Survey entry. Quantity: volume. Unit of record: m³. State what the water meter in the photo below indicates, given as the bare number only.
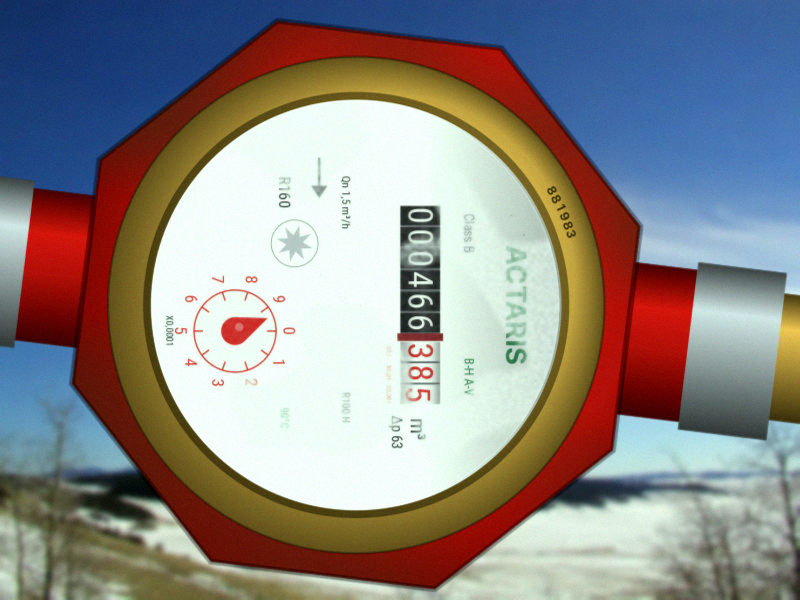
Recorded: 466.3849
